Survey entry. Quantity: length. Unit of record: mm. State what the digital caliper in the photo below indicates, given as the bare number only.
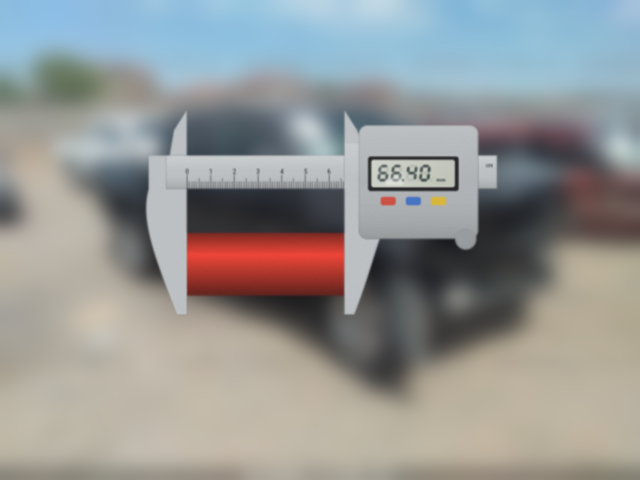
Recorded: 66.40
